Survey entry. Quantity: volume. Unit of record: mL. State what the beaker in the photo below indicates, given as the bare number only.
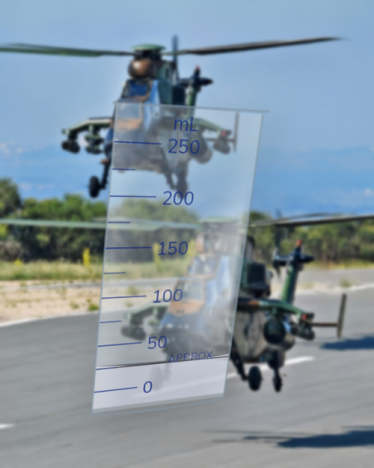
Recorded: 25
